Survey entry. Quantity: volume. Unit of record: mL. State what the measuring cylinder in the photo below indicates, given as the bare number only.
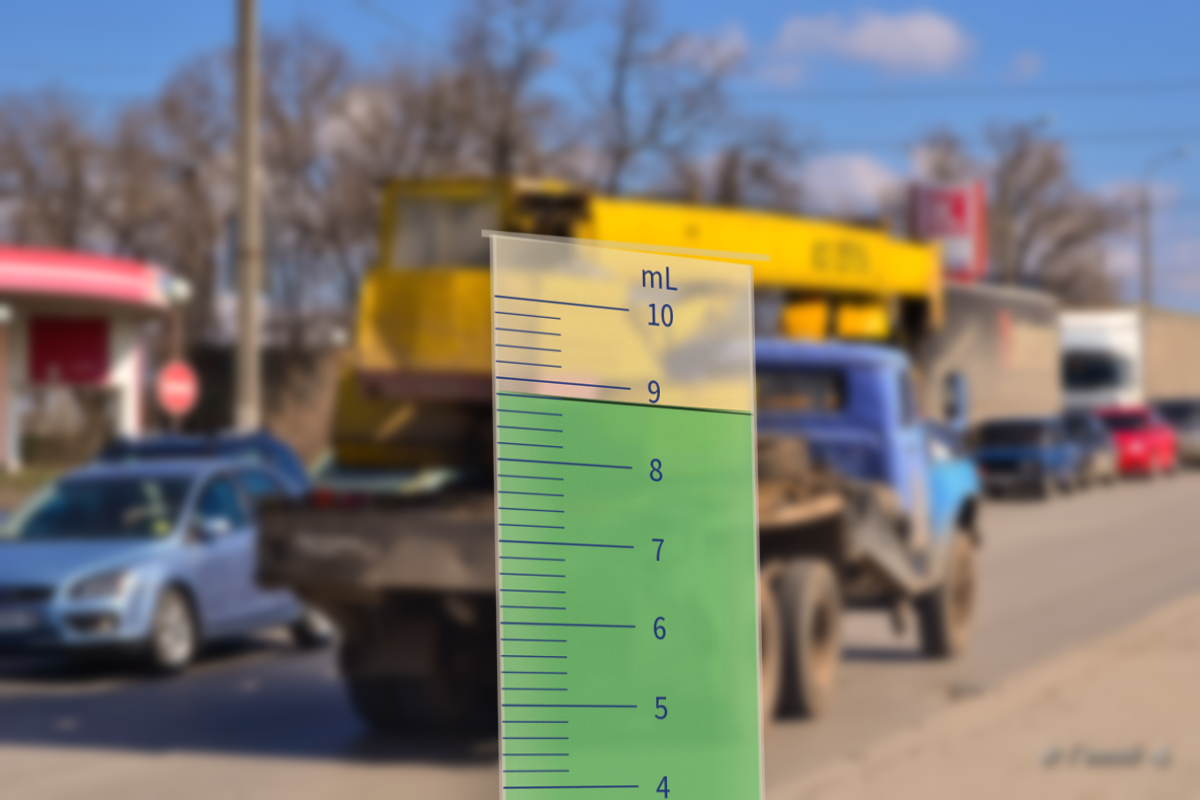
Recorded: 8.8
